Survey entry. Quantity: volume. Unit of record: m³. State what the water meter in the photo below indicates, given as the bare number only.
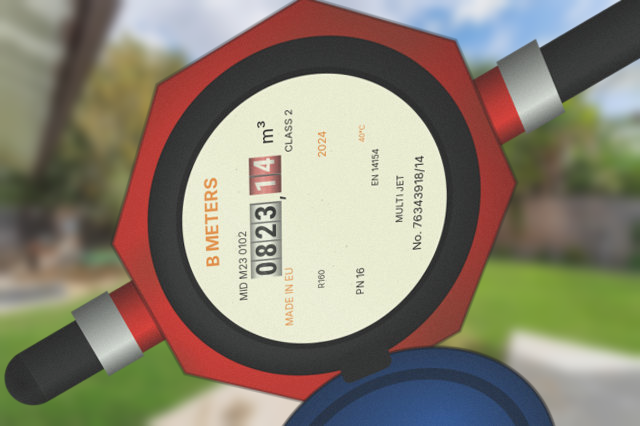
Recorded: 823.14
